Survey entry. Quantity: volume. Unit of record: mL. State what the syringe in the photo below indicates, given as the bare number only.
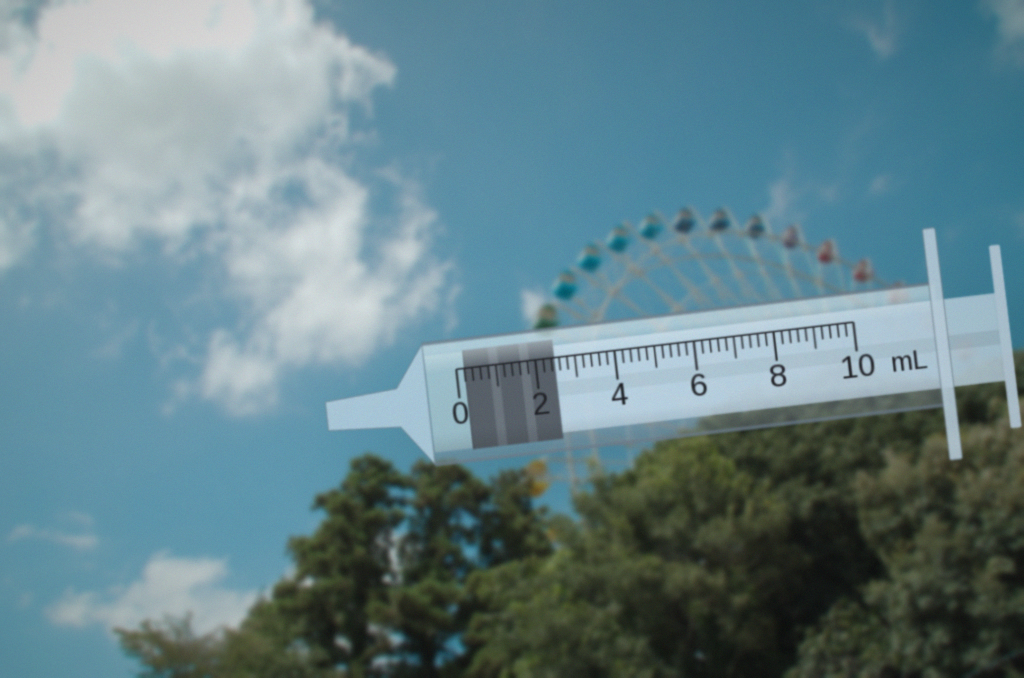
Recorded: 0.2
